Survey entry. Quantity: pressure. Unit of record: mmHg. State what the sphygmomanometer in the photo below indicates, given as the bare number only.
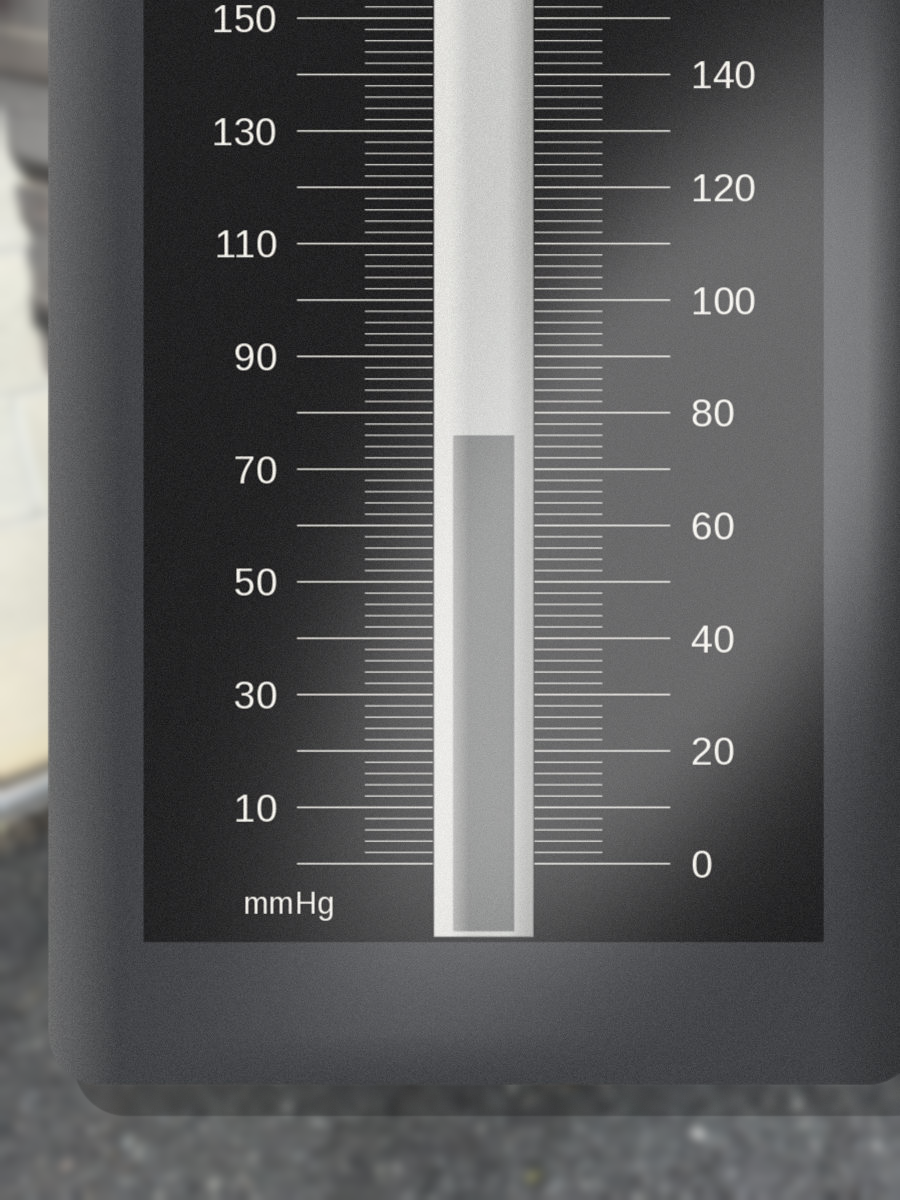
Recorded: 76
